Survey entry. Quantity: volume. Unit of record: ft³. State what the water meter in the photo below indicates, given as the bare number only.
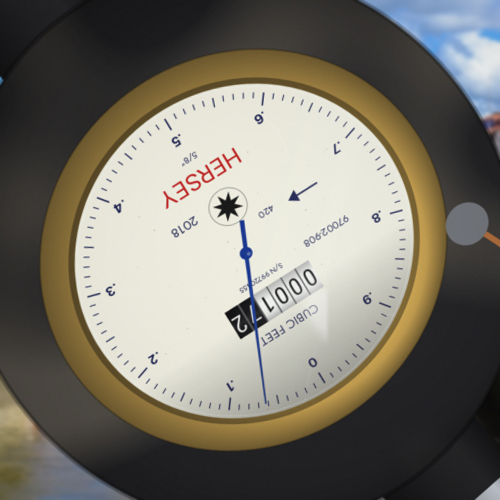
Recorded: 172.06
